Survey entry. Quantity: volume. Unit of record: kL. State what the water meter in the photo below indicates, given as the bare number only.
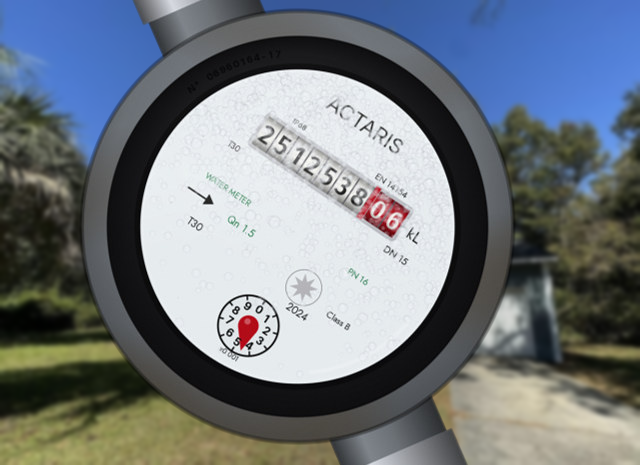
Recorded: 2512538.064
